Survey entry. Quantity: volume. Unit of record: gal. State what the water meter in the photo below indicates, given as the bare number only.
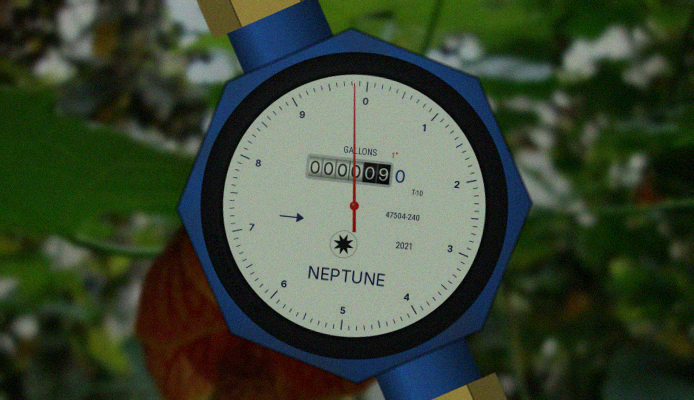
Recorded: 89.8
